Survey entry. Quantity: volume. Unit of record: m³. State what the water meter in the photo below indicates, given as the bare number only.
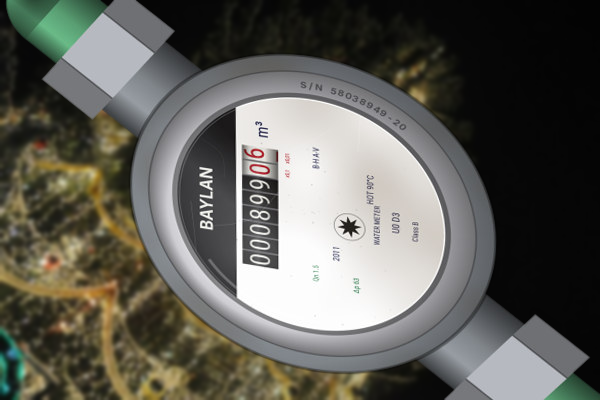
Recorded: 899.06
